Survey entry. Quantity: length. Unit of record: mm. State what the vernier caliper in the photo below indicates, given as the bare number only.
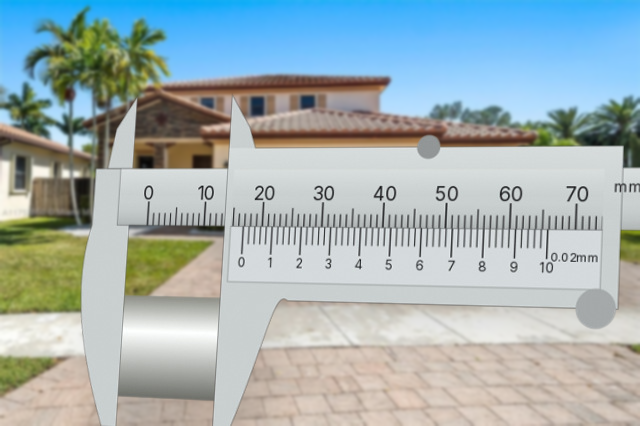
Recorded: 16.8
